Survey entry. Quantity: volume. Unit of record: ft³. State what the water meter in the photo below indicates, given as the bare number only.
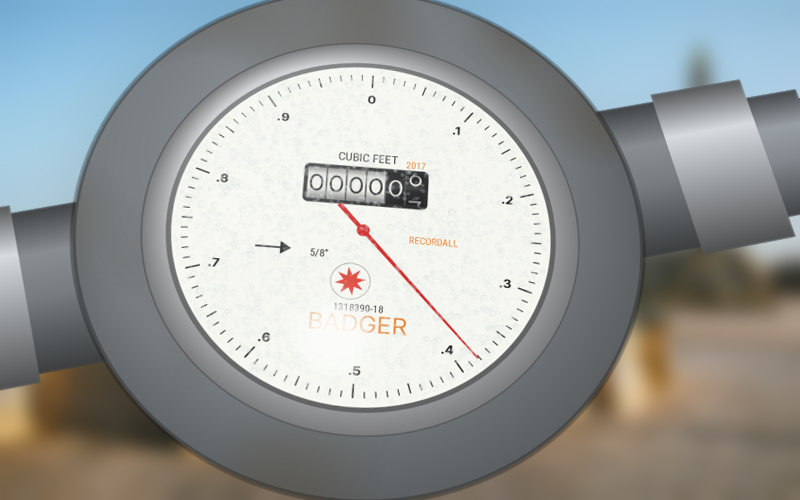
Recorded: 6.38
